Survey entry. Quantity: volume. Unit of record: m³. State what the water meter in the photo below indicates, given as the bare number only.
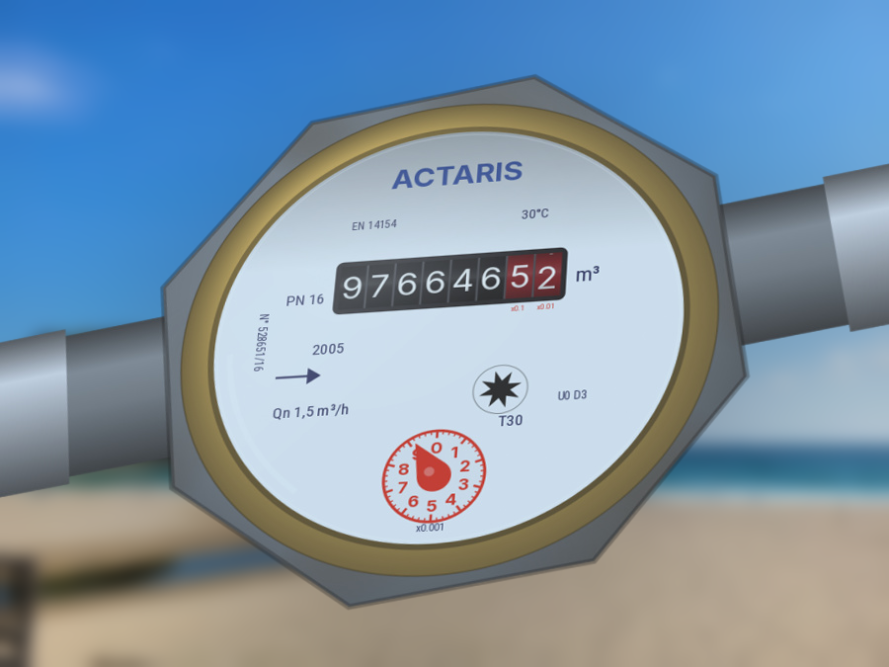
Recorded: 976646.519
